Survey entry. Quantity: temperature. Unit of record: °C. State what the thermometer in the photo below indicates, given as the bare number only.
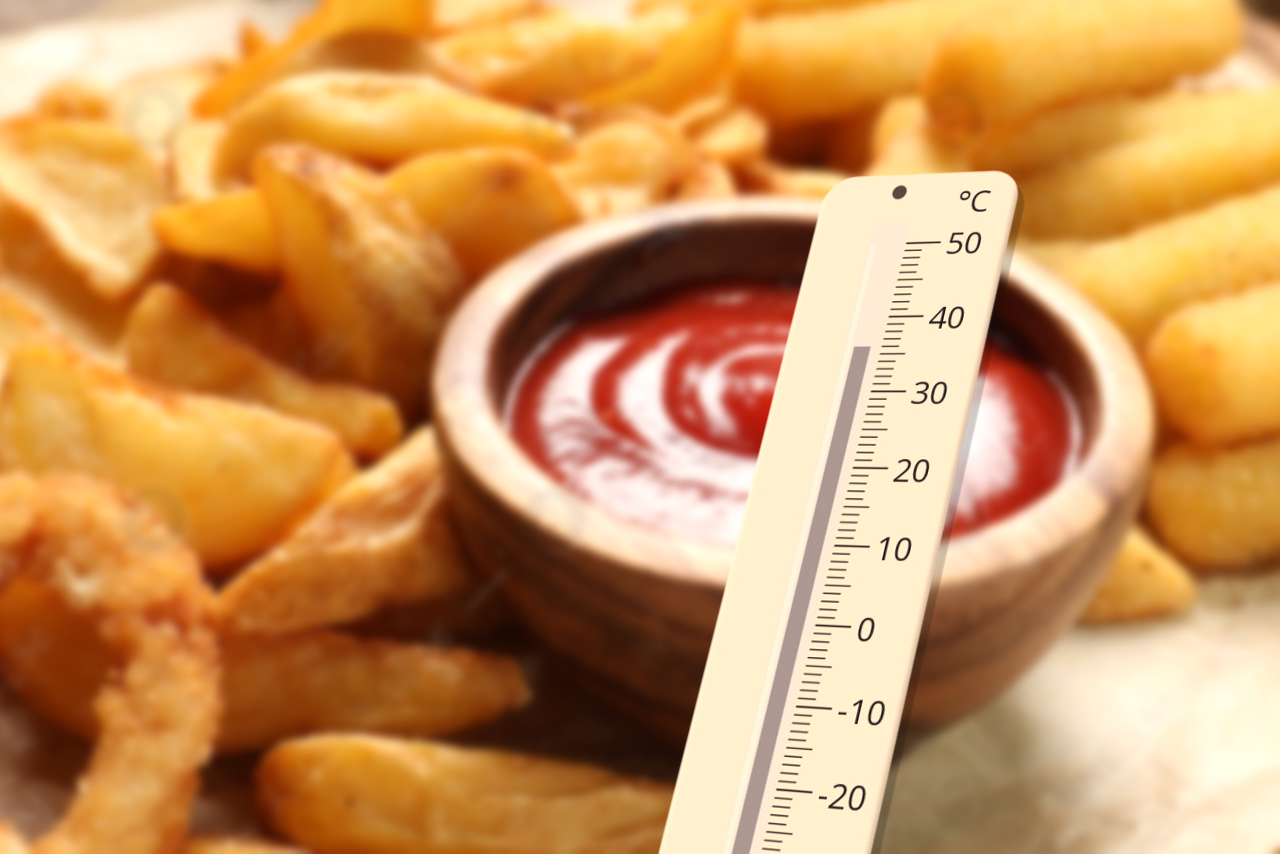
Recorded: 36
